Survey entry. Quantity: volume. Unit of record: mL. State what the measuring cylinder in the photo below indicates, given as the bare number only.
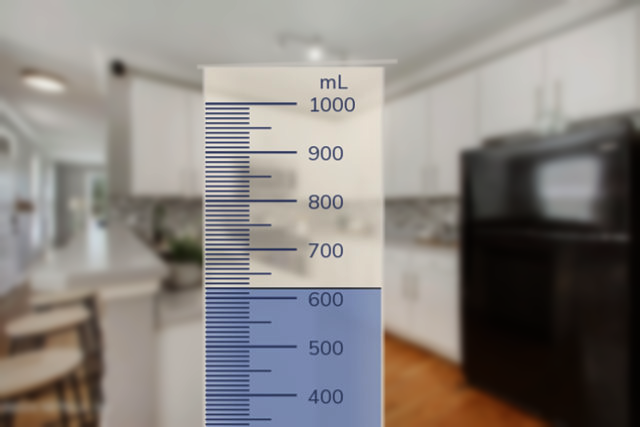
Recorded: 620
